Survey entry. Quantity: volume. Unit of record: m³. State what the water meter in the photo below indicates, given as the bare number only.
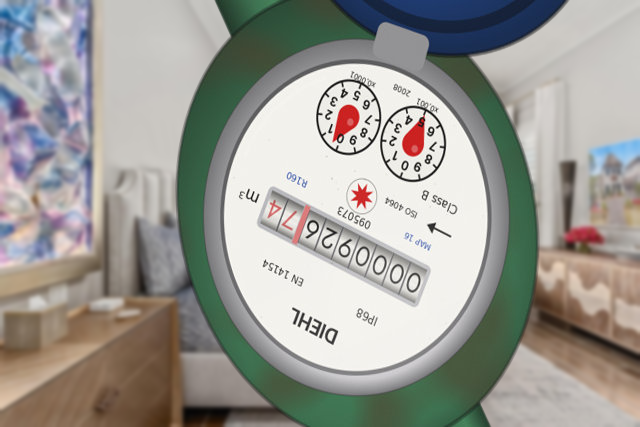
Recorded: 926.7450
